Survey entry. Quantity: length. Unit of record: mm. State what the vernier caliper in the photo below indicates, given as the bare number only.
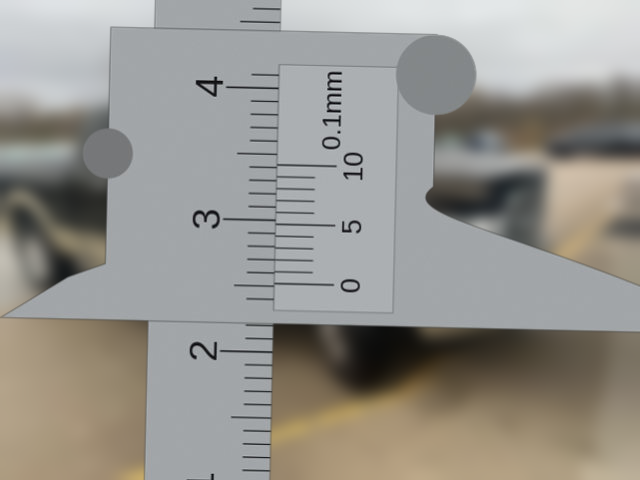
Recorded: 25.2
